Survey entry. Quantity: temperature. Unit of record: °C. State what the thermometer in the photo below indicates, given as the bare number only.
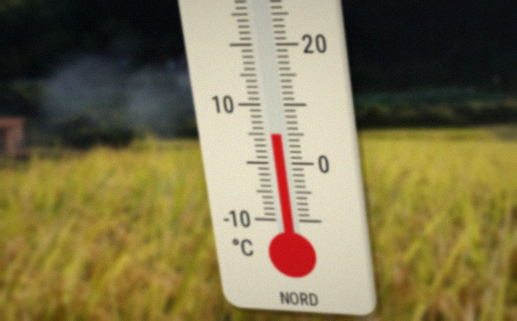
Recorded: 5
